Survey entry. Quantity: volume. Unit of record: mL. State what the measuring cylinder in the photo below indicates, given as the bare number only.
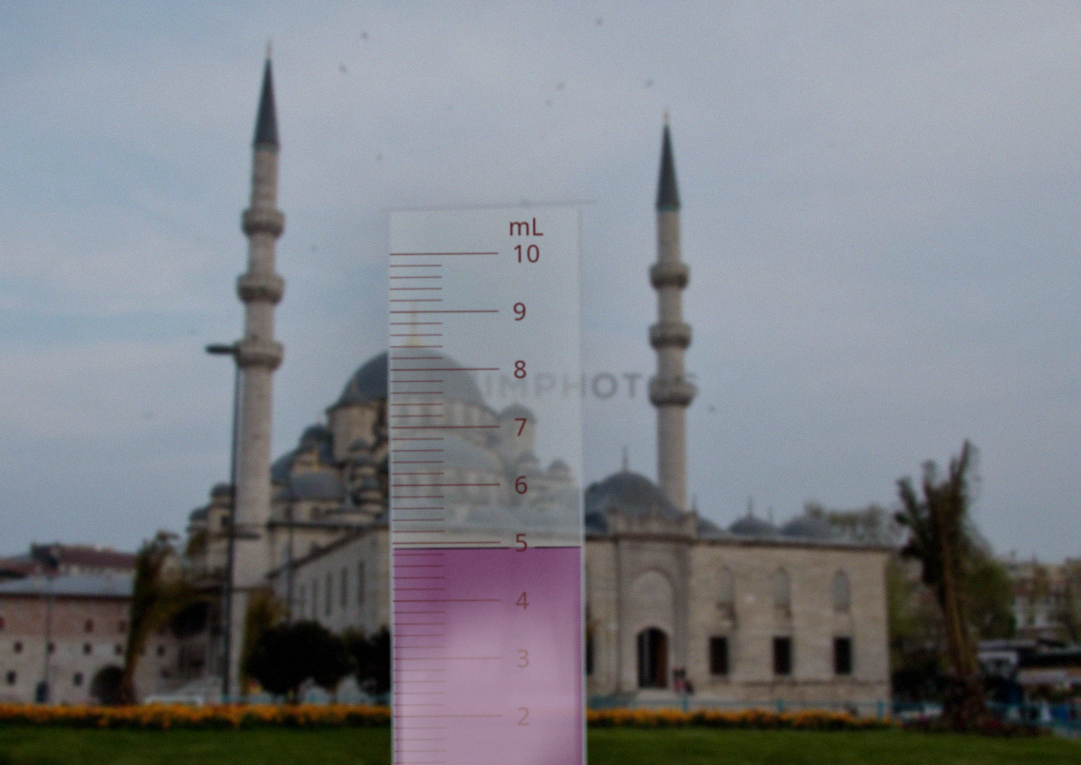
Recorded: 4.9
